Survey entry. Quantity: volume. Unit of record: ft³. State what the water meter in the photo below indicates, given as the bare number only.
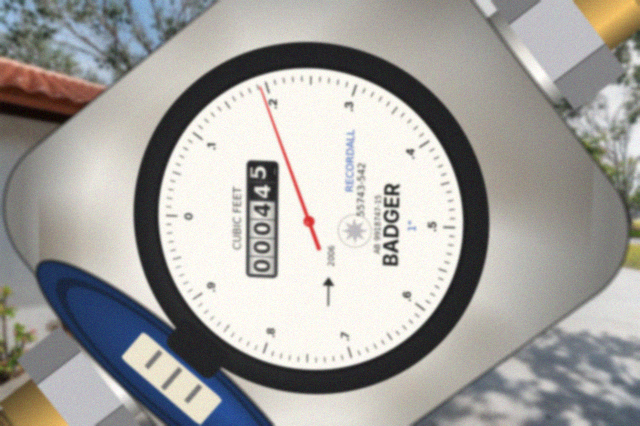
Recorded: 445.19
